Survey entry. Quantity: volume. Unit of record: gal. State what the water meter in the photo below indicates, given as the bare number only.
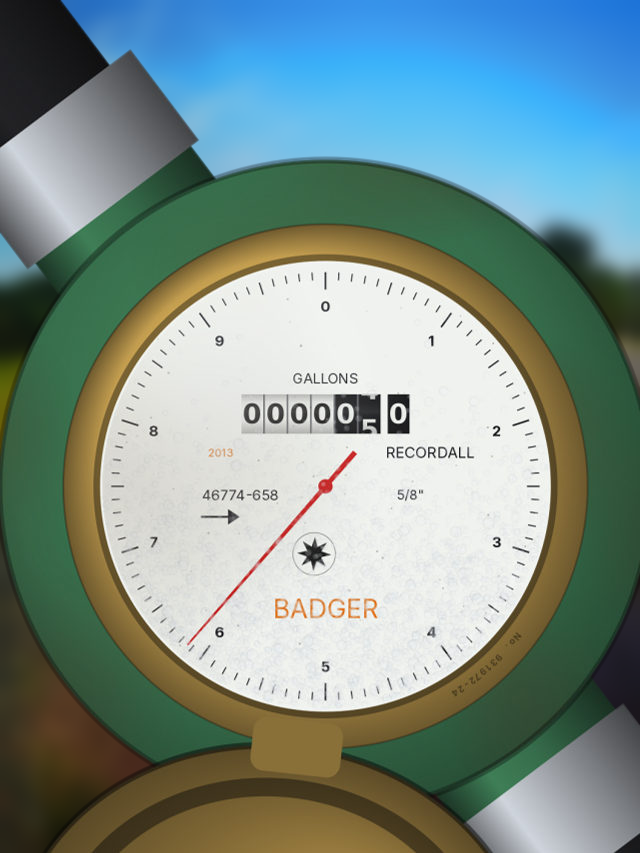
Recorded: 46.1
